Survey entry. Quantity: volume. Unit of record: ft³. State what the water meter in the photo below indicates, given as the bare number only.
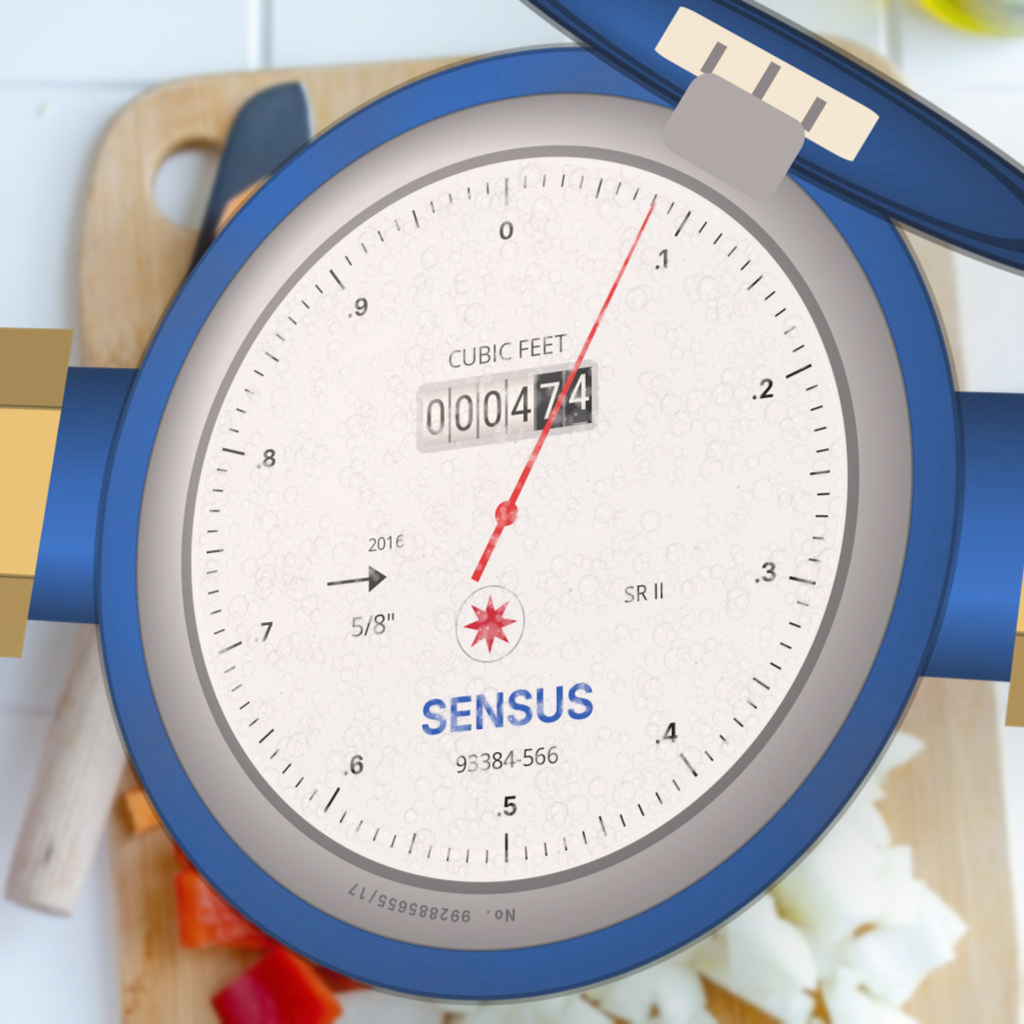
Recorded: 474.08
